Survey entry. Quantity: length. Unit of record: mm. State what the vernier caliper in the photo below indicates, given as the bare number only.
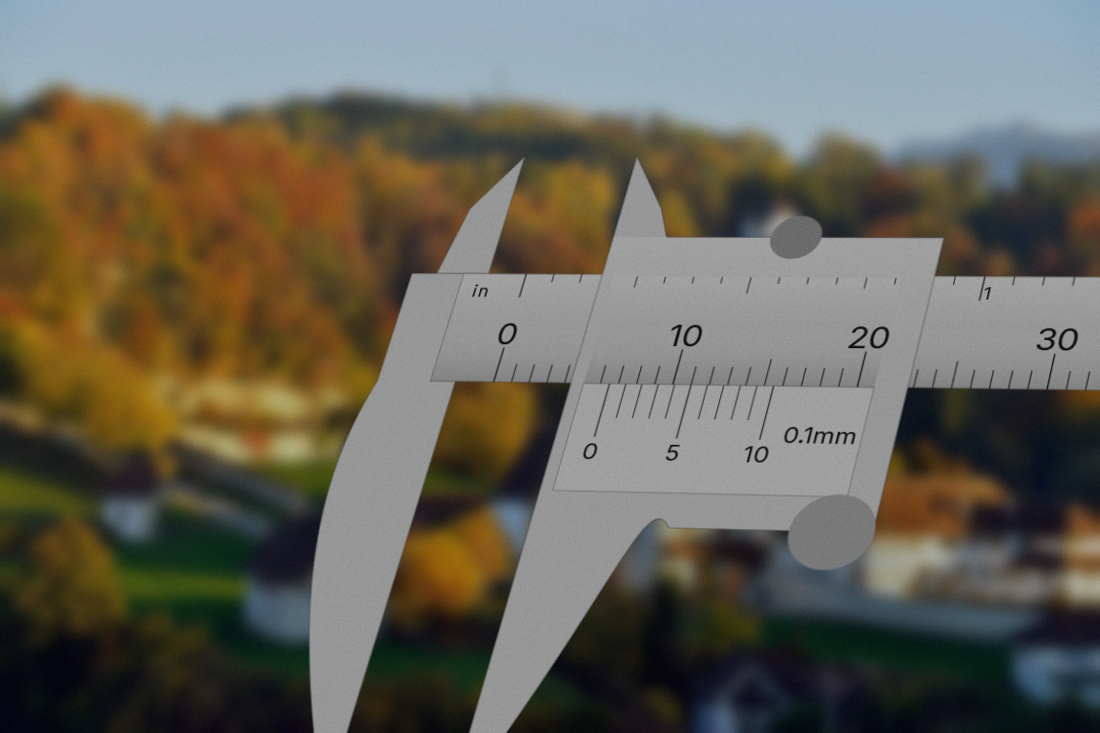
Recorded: 6.5
